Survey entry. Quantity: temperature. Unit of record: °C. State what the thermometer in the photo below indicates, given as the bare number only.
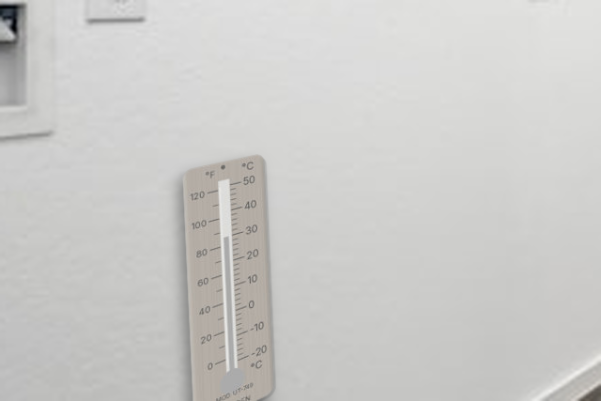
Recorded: 30
